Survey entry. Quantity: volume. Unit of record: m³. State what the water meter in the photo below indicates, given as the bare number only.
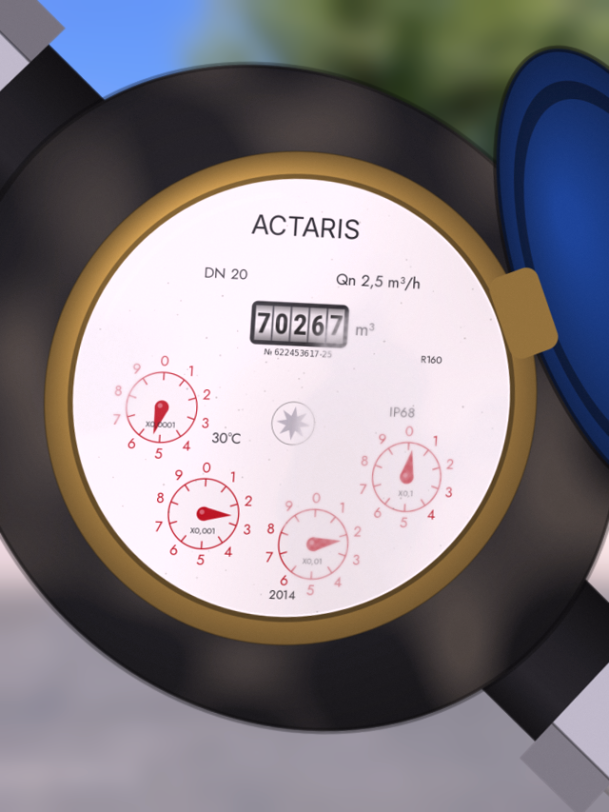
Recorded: 70267.0225
